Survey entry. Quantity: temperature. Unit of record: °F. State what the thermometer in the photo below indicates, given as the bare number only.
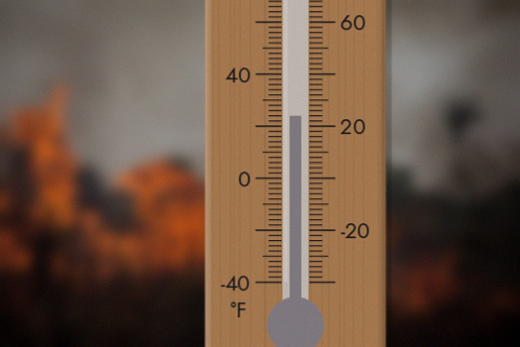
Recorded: 24
